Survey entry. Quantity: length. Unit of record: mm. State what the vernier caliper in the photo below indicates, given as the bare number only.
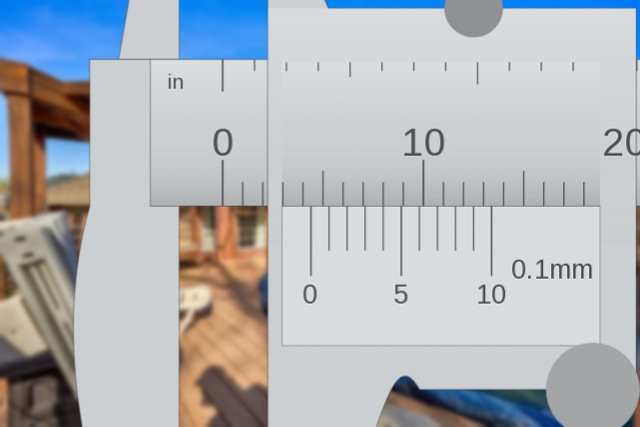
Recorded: 4.4
